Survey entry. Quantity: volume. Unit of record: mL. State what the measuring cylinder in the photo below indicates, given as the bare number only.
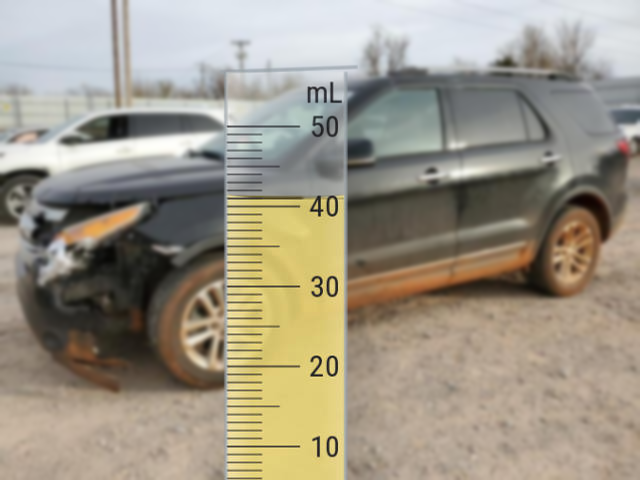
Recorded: 41
